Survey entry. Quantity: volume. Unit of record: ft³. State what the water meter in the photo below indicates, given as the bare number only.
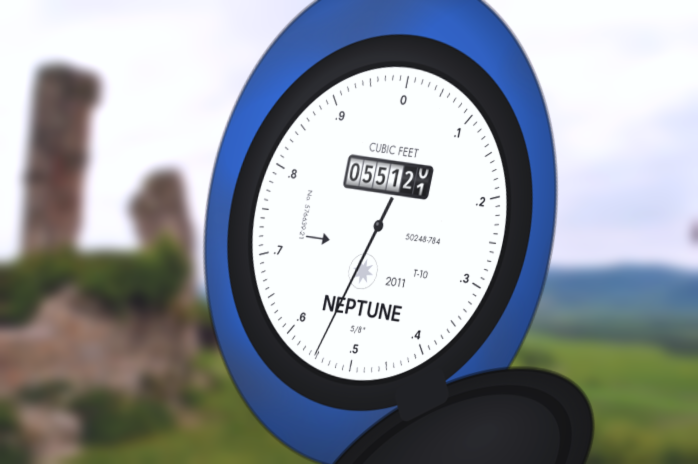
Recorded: 55120.55
